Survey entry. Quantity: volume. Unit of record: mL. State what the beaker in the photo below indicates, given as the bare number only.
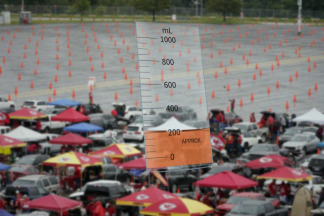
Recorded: 200
